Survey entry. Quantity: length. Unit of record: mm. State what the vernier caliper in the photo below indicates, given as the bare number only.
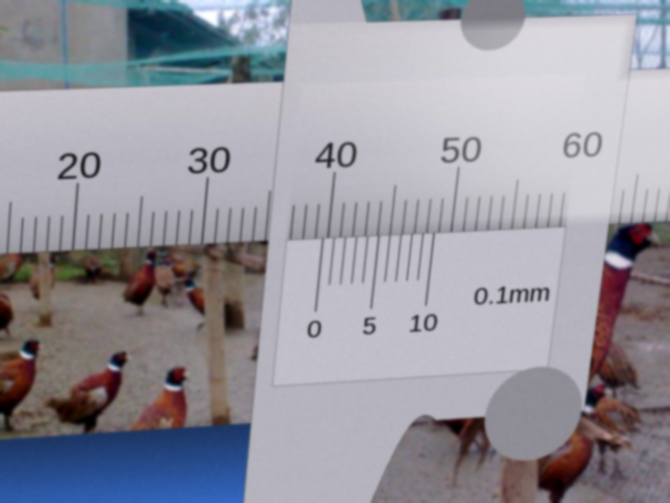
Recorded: 39.6
